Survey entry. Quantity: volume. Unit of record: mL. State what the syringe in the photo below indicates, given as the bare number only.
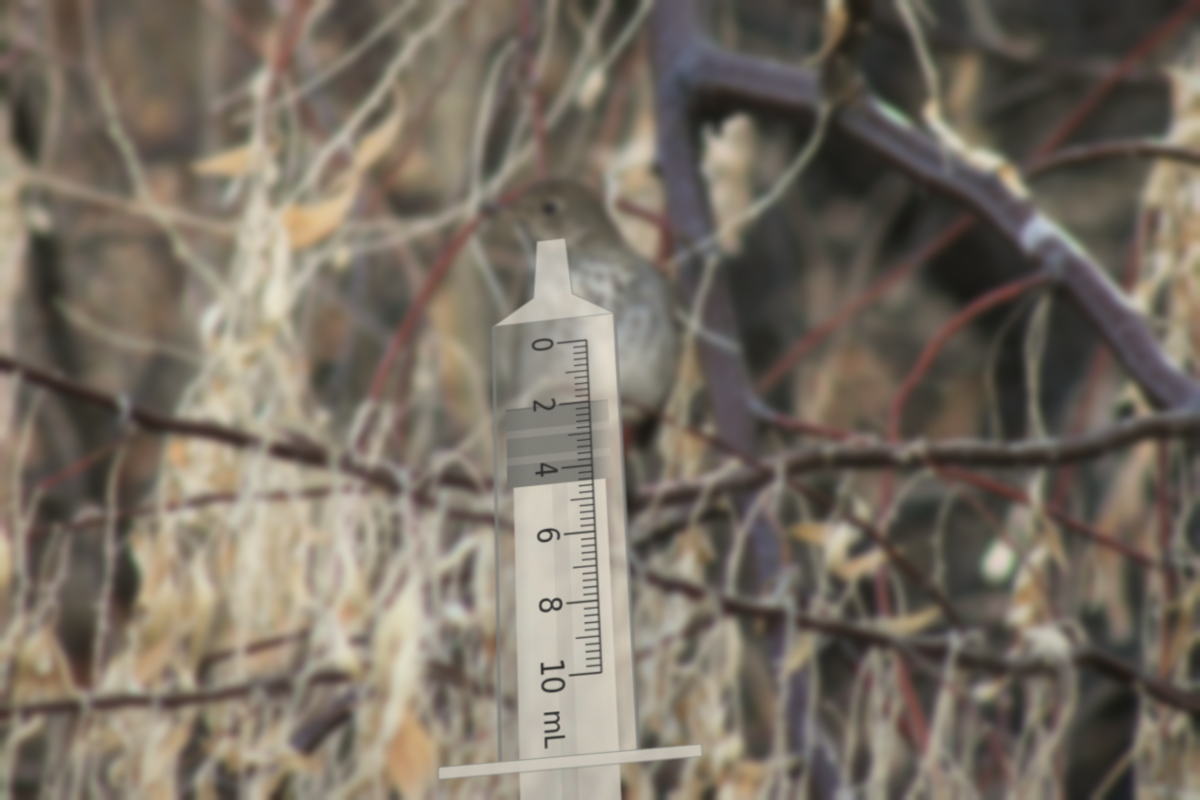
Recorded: 2
